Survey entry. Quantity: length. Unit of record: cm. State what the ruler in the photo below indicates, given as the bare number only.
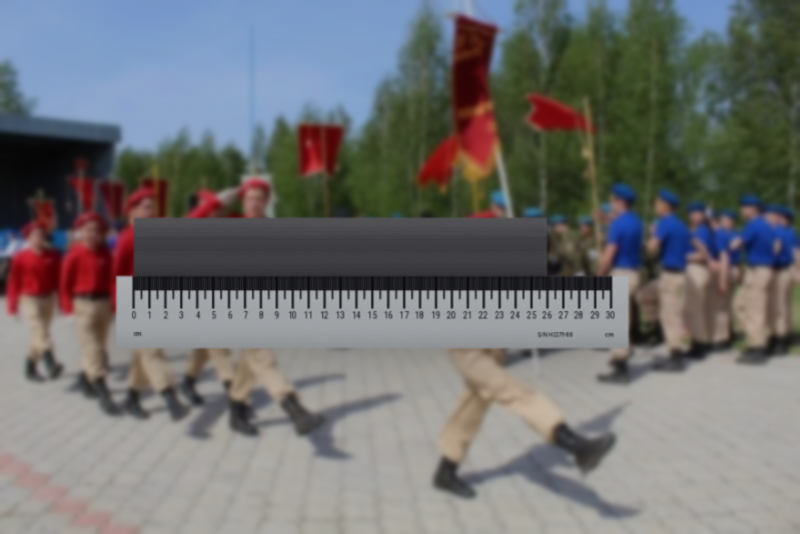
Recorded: 26
